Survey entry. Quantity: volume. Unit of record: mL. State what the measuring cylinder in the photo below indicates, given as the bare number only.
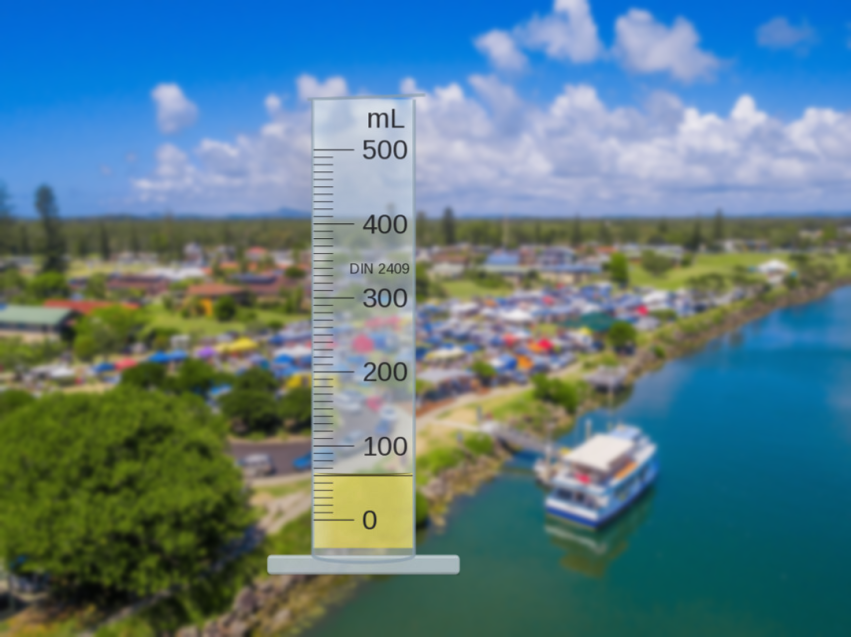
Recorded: 60
